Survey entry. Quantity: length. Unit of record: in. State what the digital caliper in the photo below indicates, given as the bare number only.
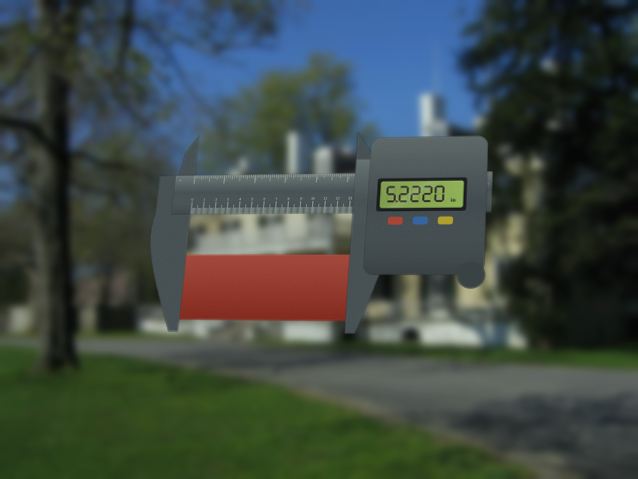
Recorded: 5.2220
